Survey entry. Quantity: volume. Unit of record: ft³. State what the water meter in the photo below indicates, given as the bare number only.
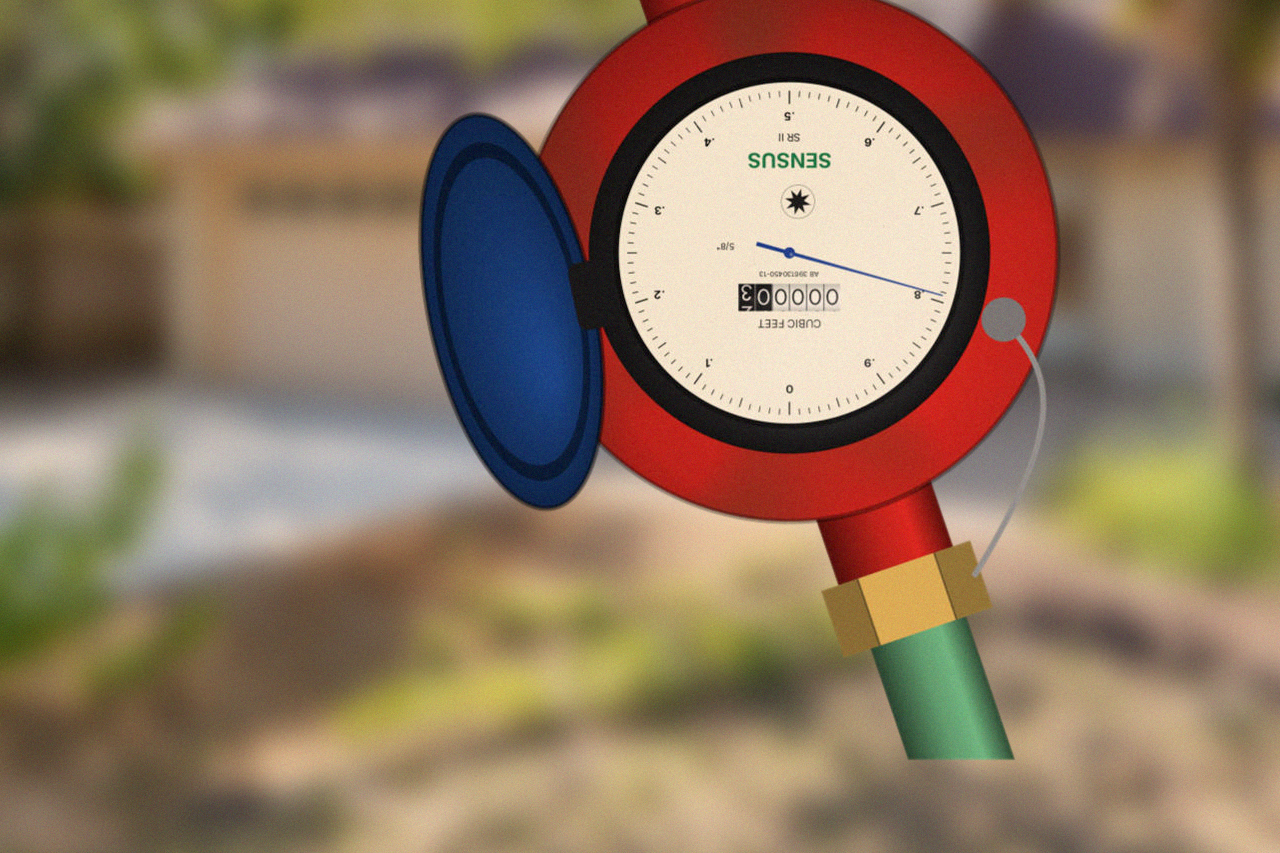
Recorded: 2.79
